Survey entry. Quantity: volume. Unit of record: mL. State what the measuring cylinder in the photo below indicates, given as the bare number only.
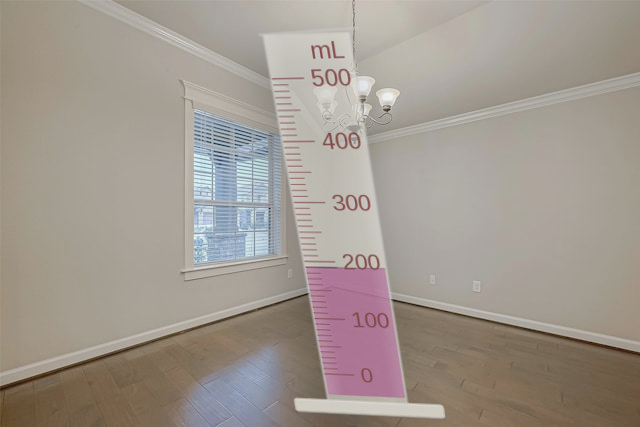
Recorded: 190
